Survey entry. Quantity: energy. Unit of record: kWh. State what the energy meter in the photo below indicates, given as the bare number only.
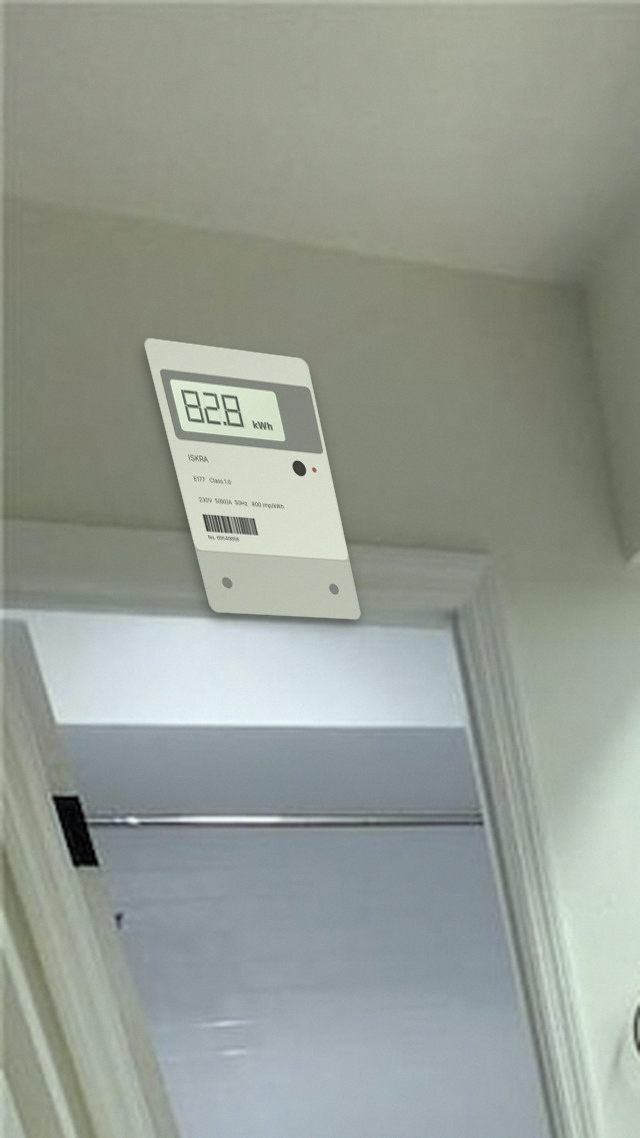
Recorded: 82.8
